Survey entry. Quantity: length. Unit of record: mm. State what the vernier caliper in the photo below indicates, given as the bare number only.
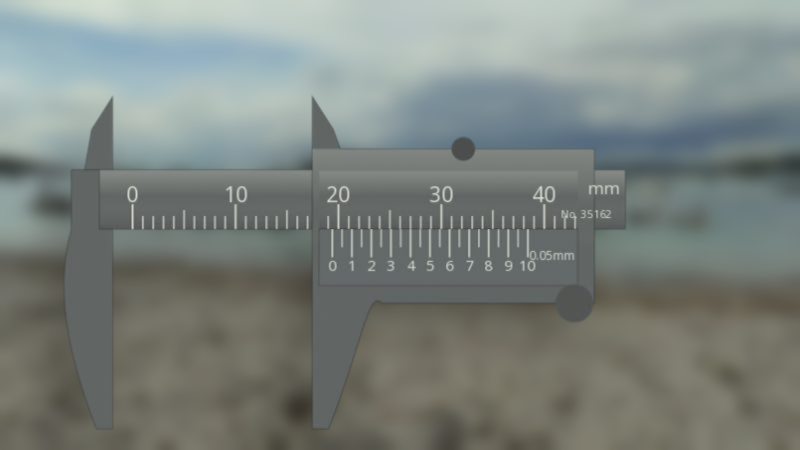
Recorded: 19.4
